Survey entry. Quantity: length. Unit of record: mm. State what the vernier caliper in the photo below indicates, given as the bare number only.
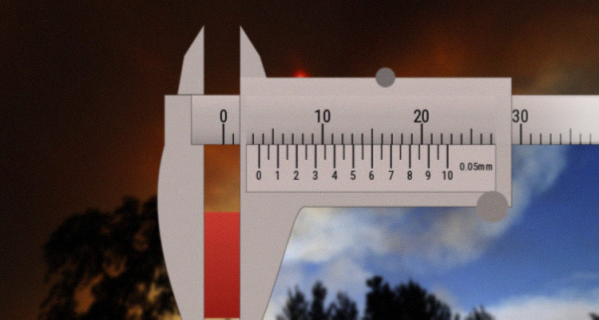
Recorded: 3.6
